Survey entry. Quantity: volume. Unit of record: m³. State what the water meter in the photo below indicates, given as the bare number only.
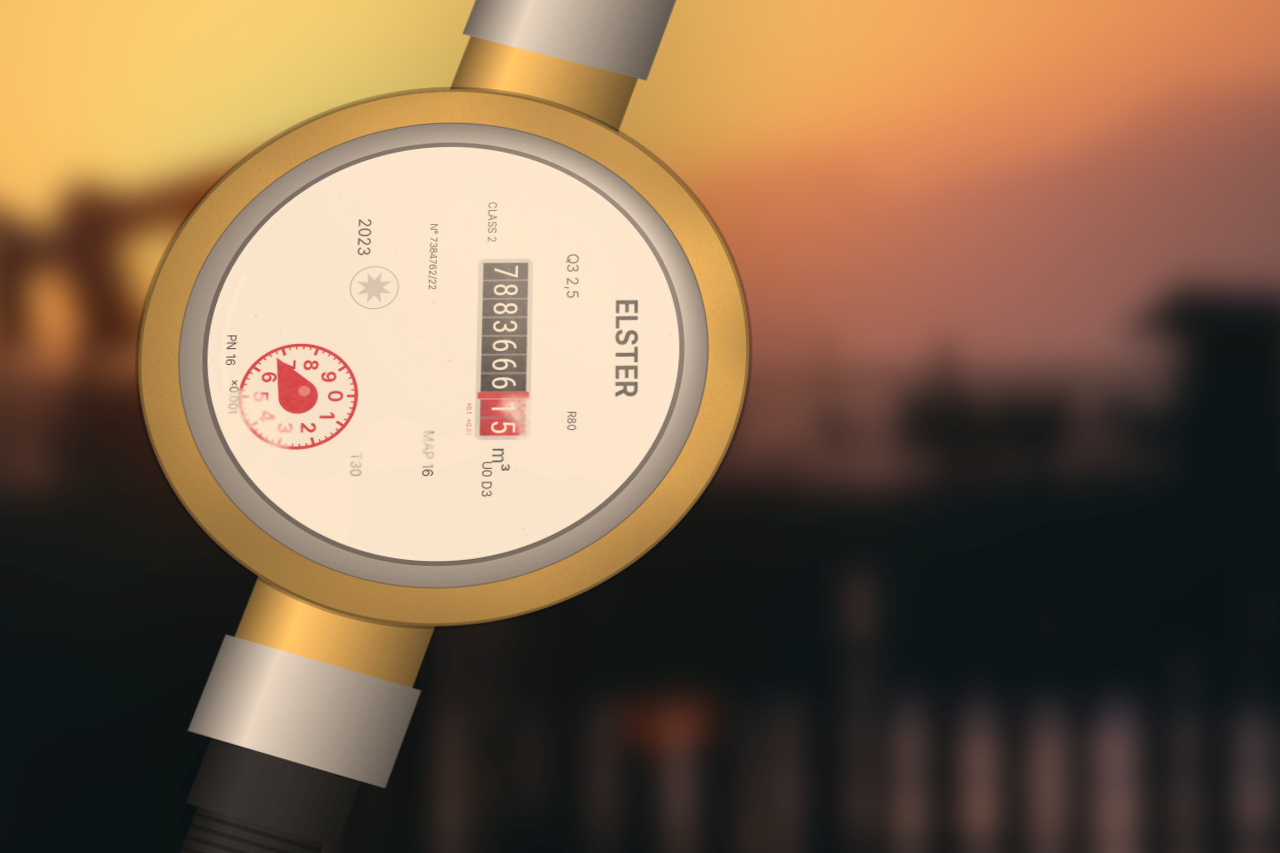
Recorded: 7883666.156
